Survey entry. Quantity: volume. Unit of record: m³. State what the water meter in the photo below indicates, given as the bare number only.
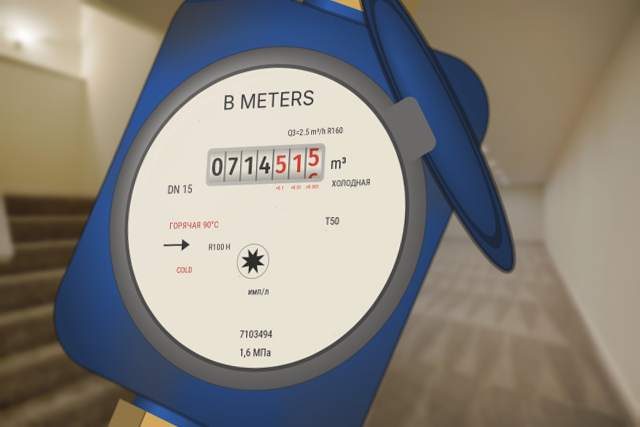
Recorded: 714.515
